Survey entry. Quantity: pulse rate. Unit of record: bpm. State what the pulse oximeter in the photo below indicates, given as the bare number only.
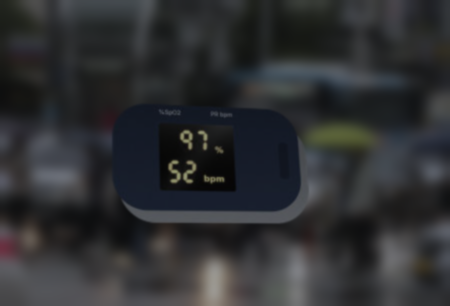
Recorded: 52
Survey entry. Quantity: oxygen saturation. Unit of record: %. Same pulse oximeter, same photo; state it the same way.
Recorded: 97
